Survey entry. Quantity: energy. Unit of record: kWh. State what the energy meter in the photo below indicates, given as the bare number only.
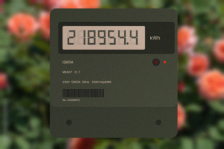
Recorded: 218954.4
